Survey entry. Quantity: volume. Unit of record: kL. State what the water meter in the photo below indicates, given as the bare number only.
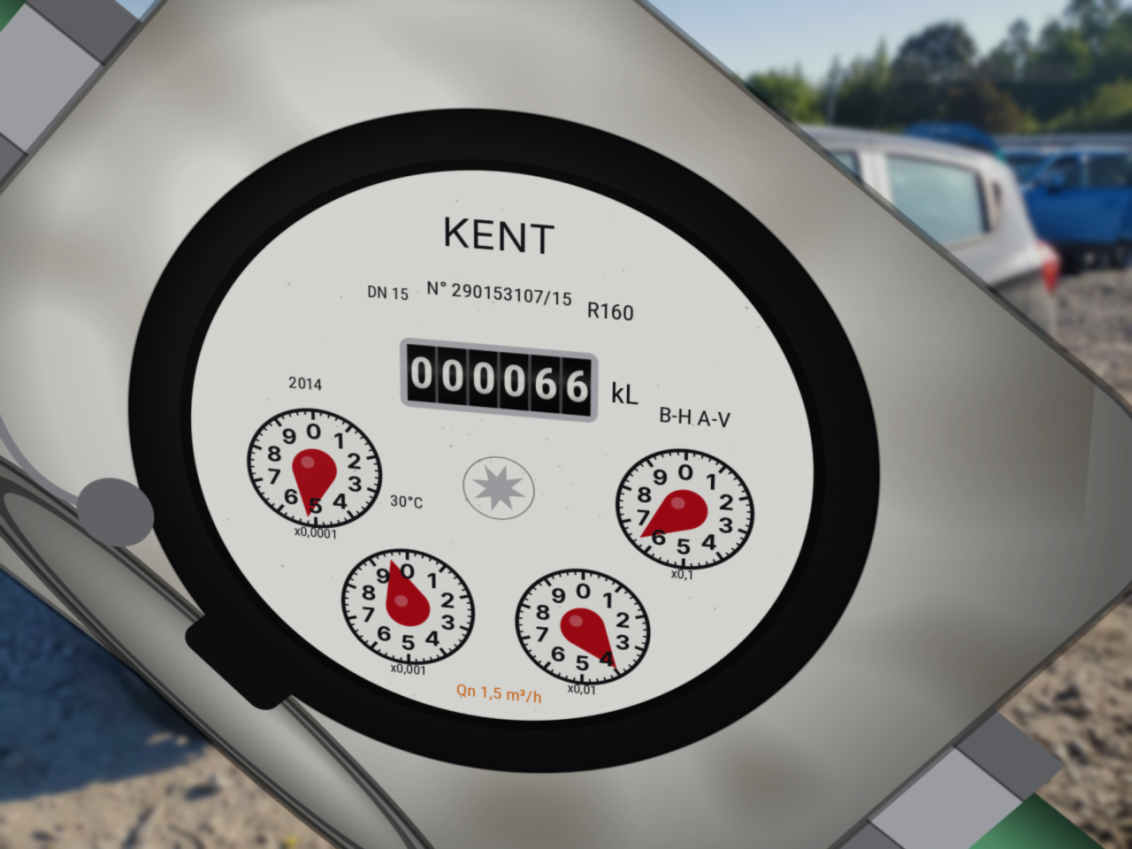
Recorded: 66.6395
